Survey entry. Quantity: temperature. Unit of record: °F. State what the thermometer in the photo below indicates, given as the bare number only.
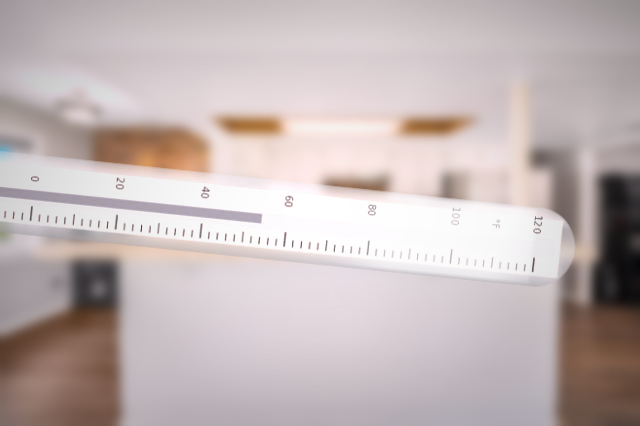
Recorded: 54
